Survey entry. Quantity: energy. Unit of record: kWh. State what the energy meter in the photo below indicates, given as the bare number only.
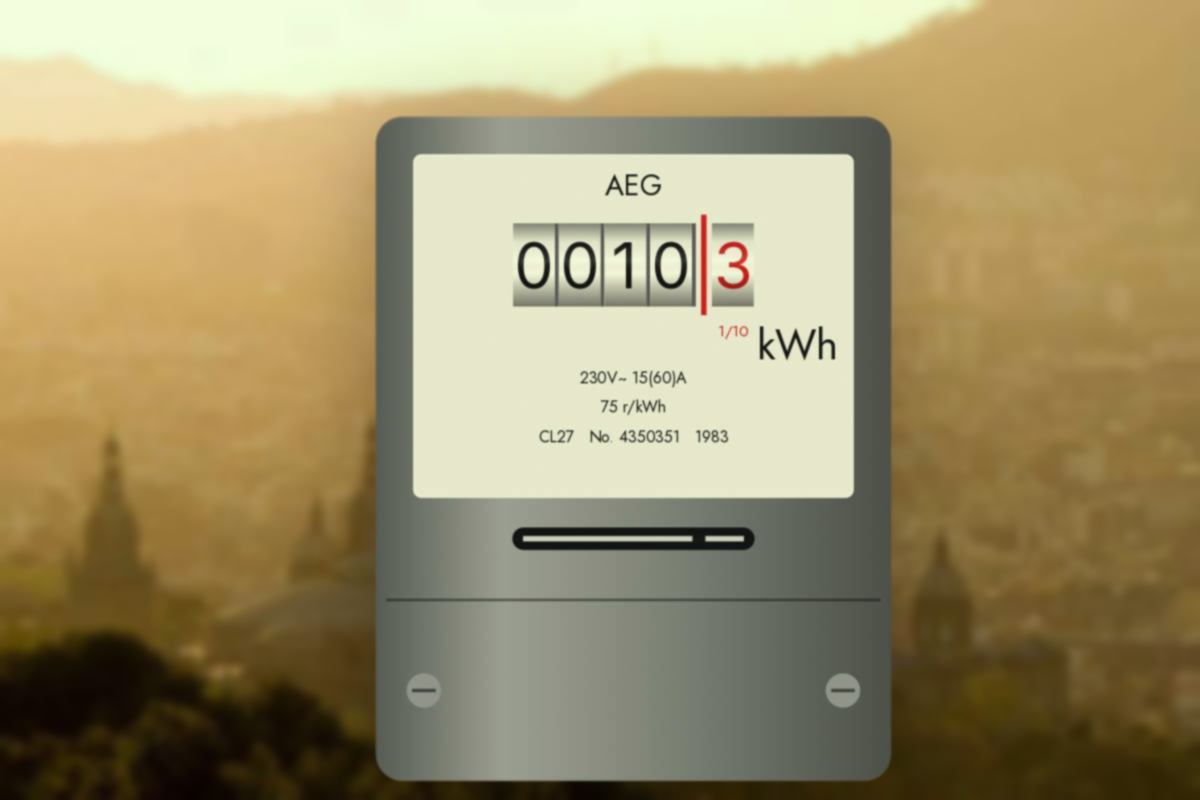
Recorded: 10.3
